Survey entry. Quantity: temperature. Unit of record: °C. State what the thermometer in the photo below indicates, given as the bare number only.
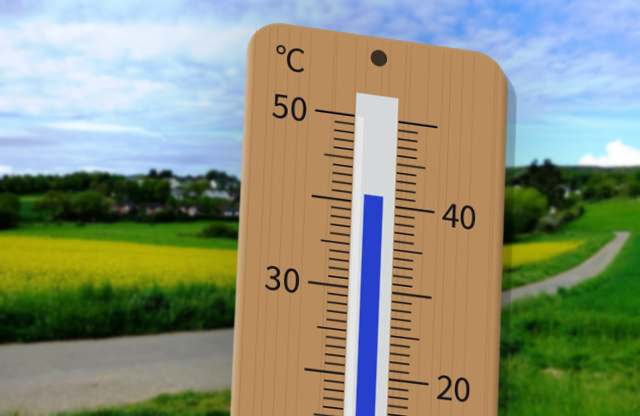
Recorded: 41
